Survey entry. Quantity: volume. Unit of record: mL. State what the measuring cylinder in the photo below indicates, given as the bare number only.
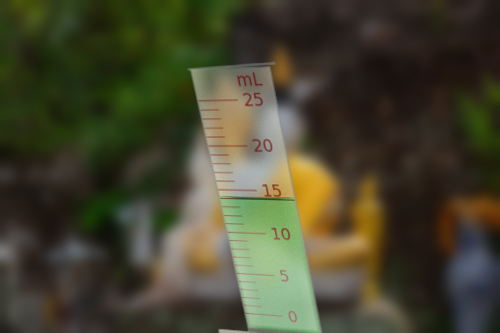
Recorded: 14
